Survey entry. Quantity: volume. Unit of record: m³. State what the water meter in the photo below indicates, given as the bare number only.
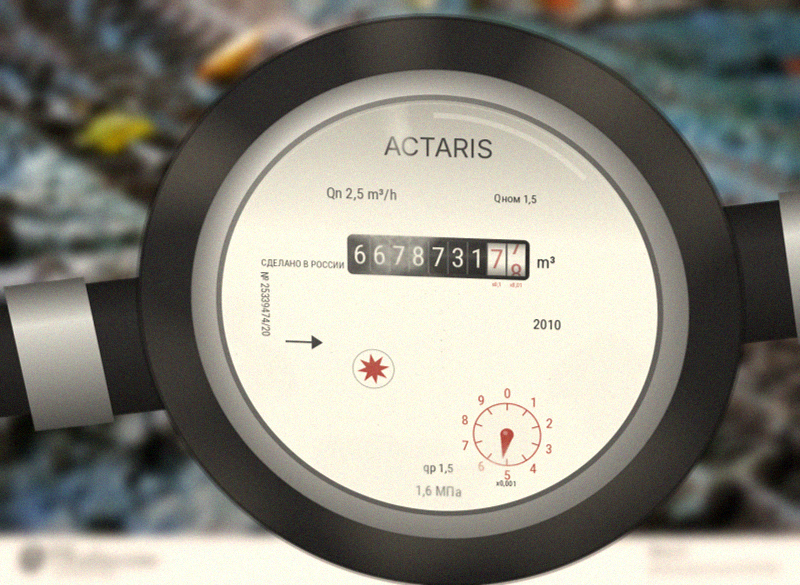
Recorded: 6678731.775
